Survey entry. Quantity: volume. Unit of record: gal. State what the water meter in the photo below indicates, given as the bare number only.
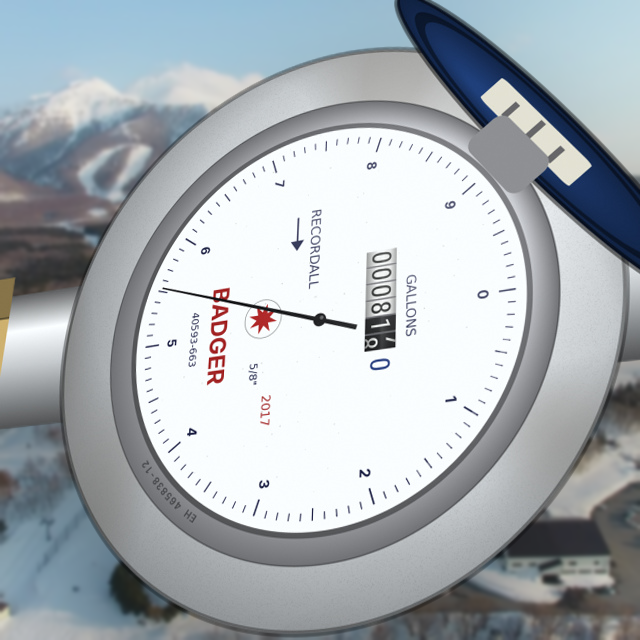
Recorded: 8175.5
